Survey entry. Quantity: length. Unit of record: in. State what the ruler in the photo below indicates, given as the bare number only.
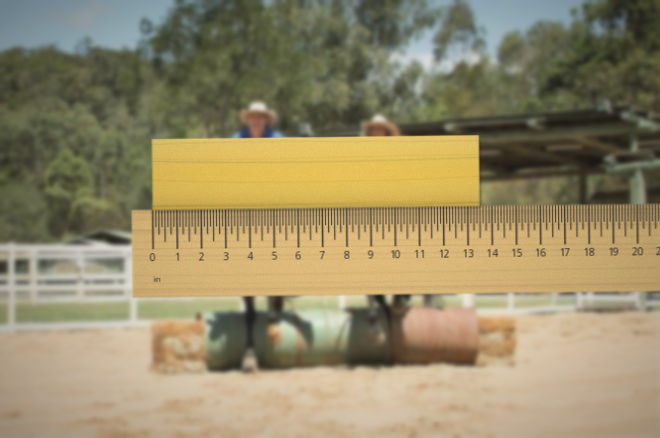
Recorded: 13.5
